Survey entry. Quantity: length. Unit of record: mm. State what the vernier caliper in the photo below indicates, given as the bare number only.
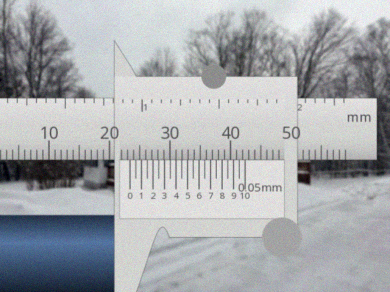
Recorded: 23.4
